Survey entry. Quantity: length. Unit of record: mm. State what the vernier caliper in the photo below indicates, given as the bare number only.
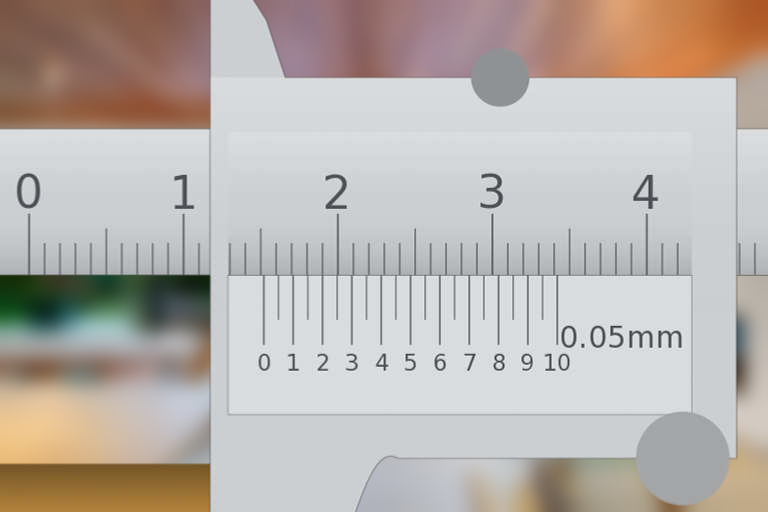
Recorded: 15.2
